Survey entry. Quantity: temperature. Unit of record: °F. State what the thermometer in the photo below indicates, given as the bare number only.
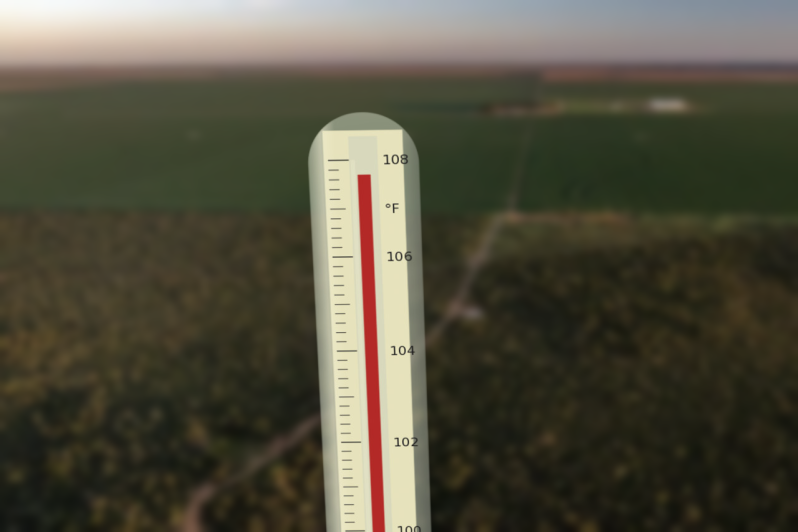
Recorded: 107.7
